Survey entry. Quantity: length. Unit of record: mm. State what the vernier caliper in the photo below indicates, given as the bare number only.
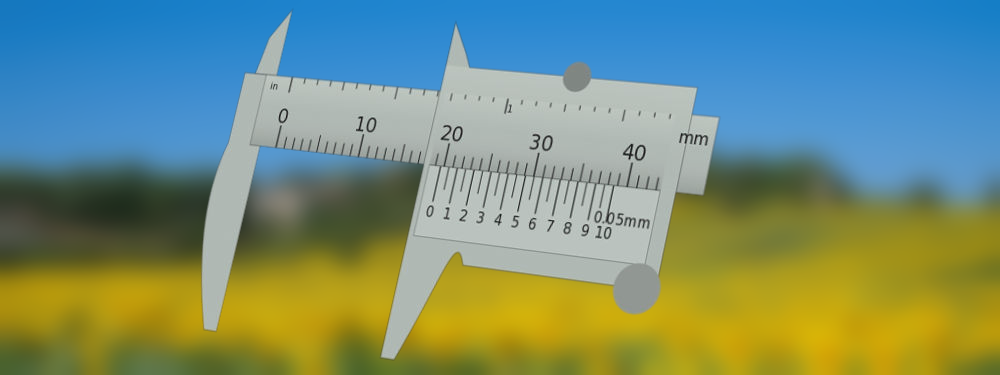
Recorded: 19.6
